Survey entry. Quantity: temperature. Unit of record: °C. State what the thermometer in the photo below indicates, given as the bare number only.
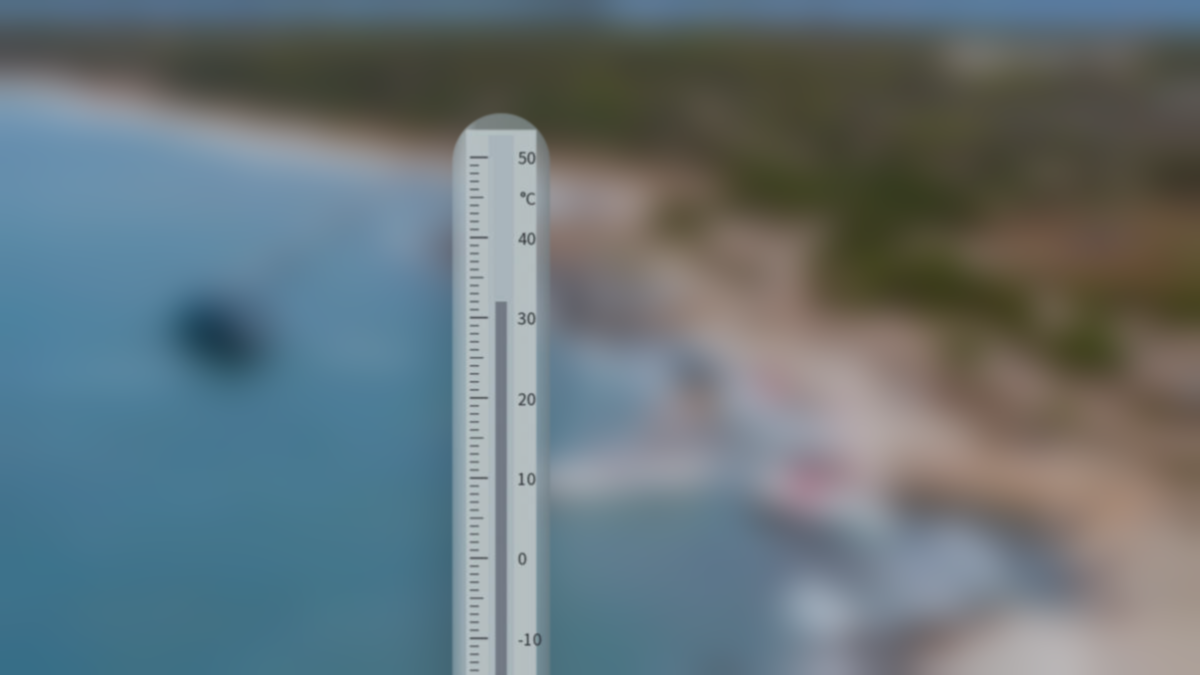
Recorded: 32
